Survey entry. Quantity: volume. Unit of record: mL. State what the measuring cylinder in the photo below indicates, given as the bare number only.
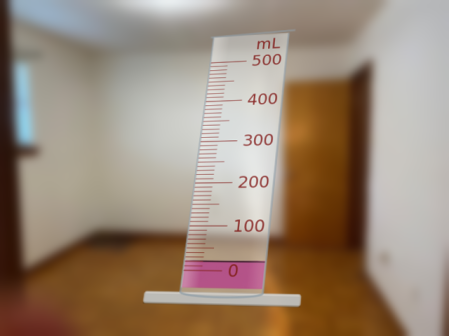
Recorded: 20
